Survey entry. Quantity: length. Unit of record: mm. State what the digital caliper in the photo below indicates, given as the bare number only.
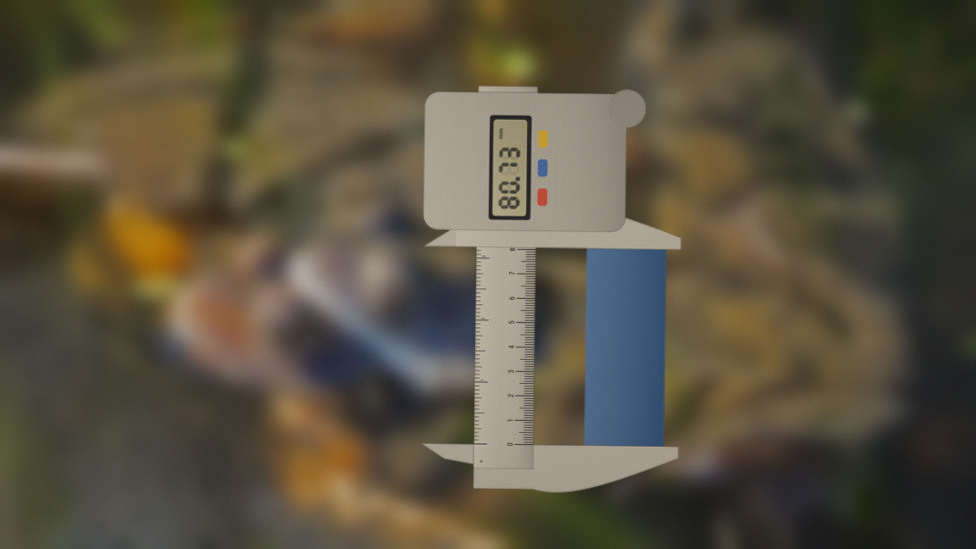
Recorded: 80.73
